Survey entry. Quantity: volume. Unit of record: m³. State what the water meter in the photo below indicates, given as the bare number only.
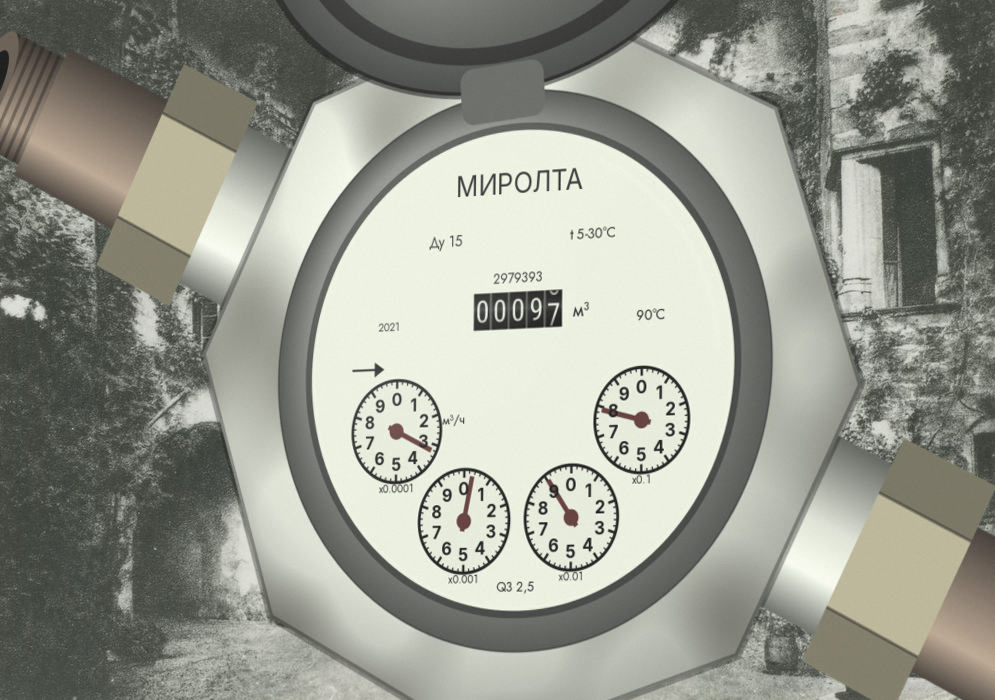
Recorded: 96.7903
